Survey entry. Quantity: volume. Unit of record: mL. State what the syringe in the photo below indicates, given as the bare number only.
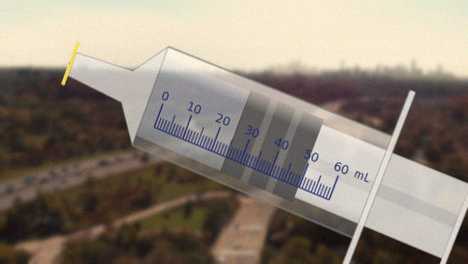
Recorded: 25
